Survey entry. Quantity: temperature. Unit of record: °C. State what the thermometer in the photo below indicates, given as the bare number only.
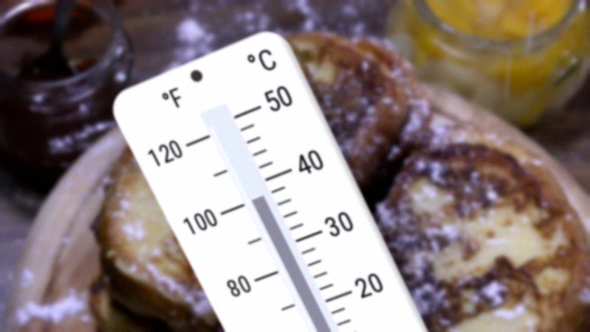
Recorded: 38
